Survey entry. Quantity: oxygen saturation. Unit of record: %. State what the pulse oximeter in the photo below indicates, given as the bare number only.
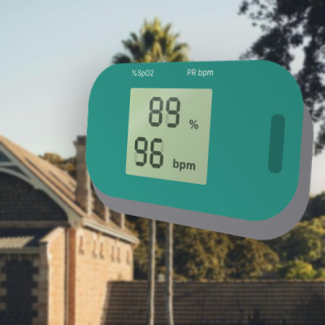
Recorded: 89
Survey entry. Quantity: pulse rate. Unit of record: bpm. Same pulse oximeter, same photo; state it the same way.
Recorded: 96
